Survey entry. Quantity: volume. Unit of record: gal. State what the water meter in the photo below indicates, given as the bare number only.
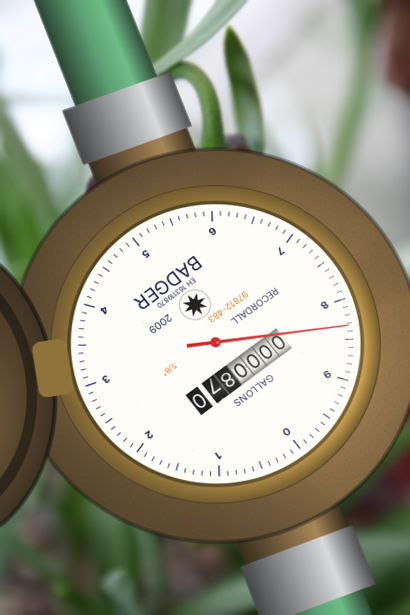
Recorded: 868.3
